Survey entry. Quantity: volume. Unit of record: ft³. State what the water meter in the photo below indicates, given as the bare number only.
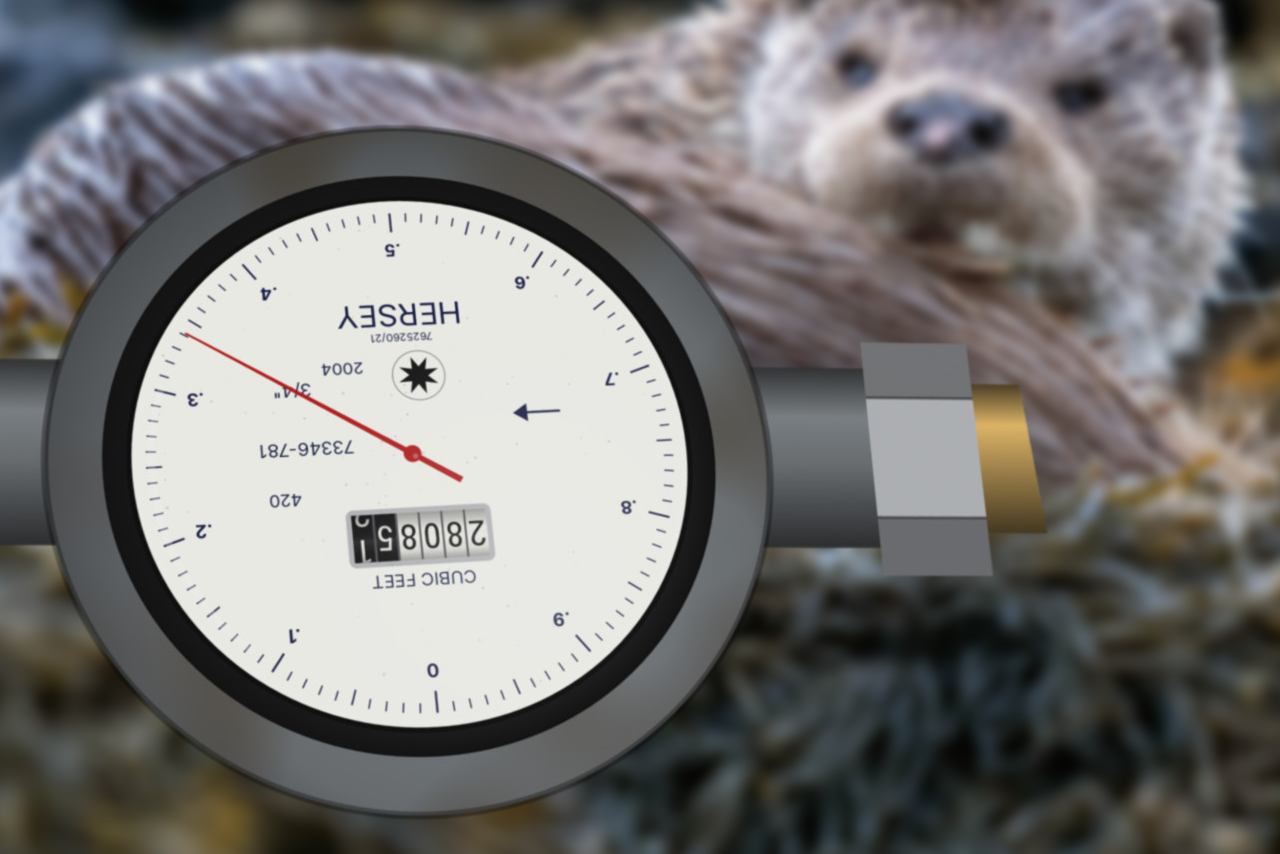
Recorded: 280851.34
